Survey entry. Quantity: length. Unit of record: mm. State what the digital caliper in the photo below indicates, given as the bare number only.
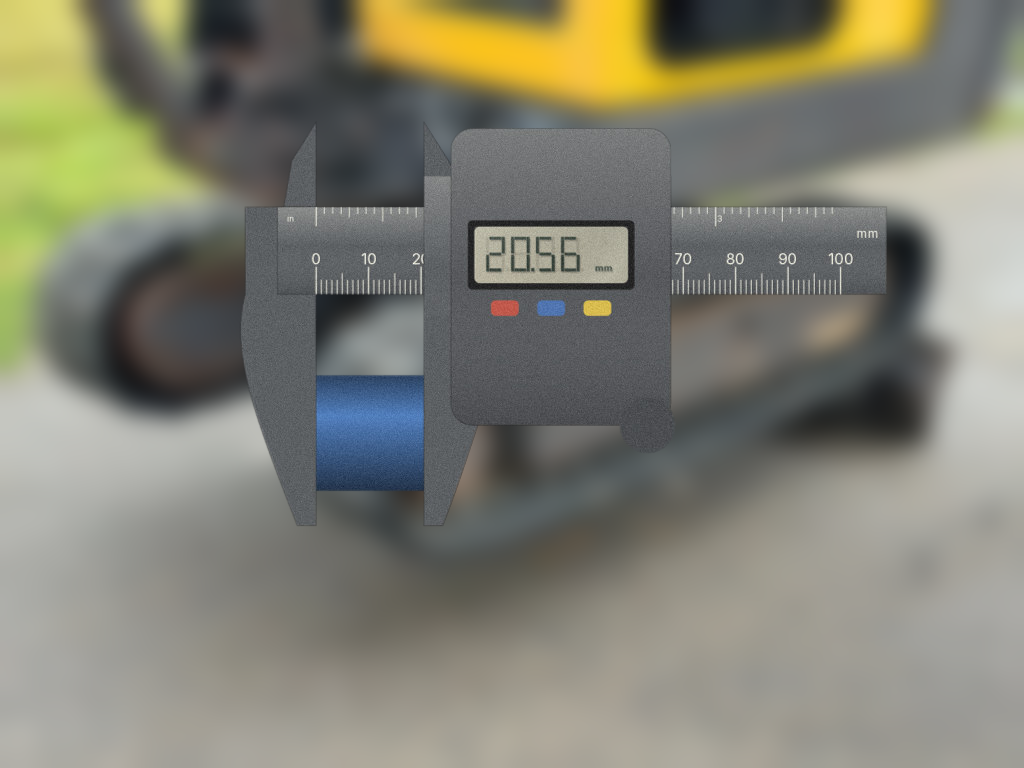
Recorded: 20.56
